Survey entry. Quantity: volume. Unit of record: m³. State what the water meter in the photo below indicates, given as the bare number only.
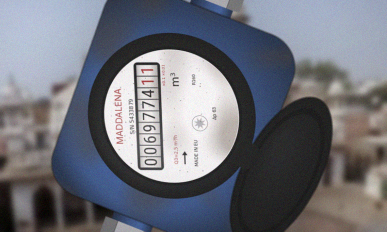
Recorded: 69774.11
